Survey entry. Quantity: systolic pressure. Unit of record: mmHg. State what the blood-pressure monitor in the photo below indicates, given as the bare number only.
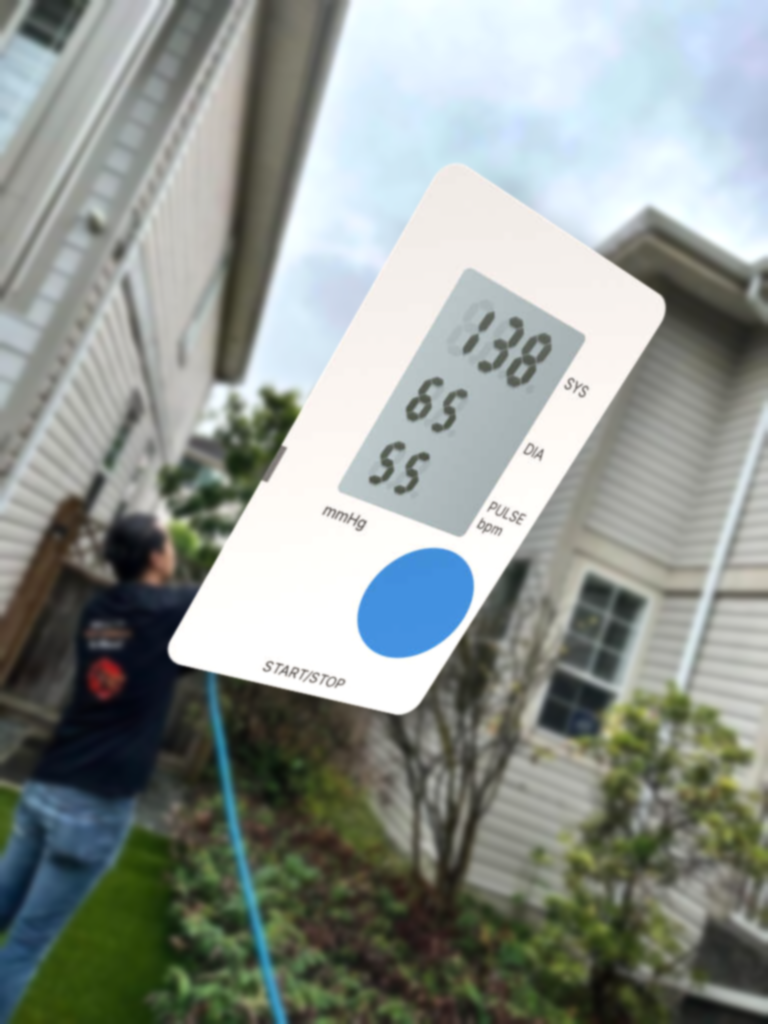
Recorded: 138
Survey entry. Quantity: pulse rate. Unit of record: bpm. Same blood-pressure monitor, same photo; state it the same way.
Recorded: 55
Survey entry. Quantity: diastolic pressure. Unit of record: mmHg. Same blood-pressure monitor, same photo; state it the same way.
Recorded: 65
